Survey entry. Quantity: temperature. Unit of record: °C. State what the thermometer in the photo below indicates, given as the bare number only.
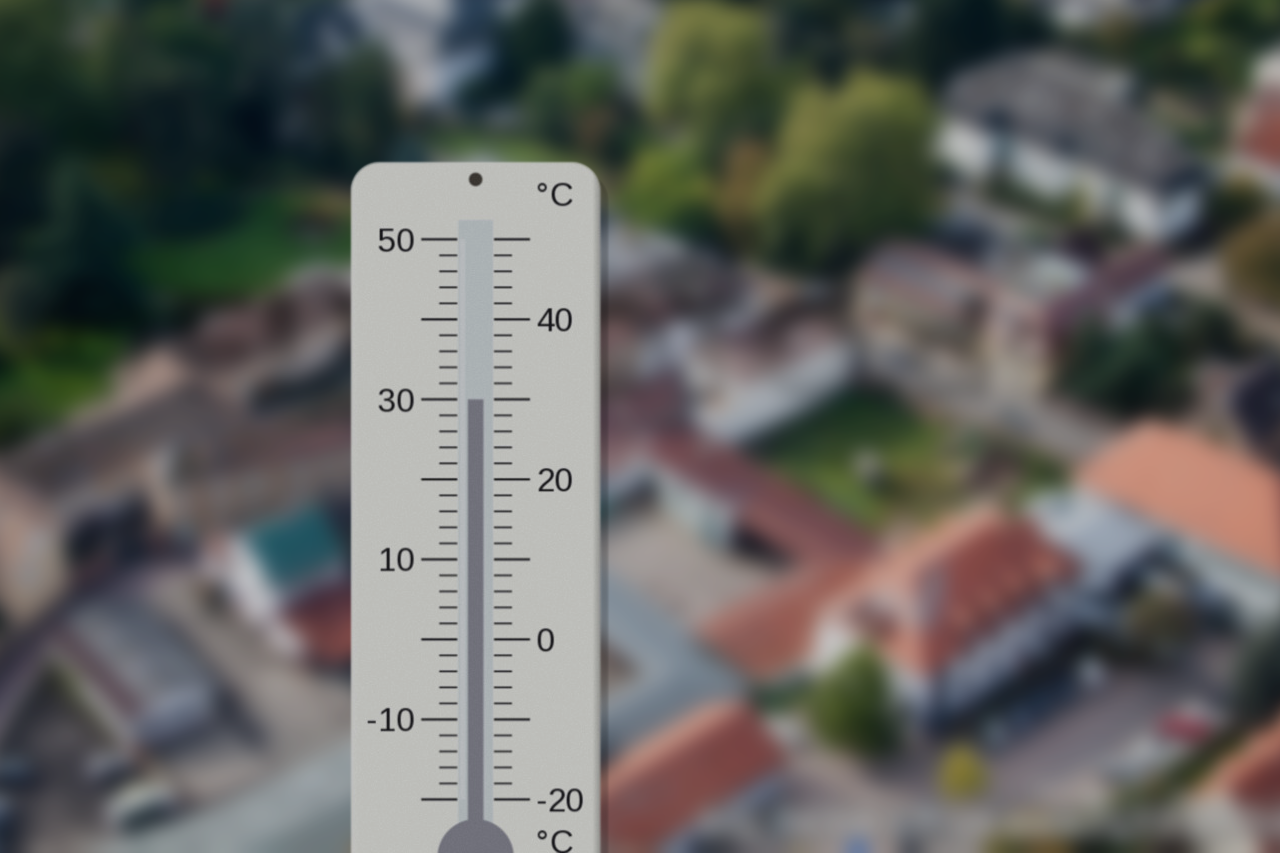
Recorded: 30
